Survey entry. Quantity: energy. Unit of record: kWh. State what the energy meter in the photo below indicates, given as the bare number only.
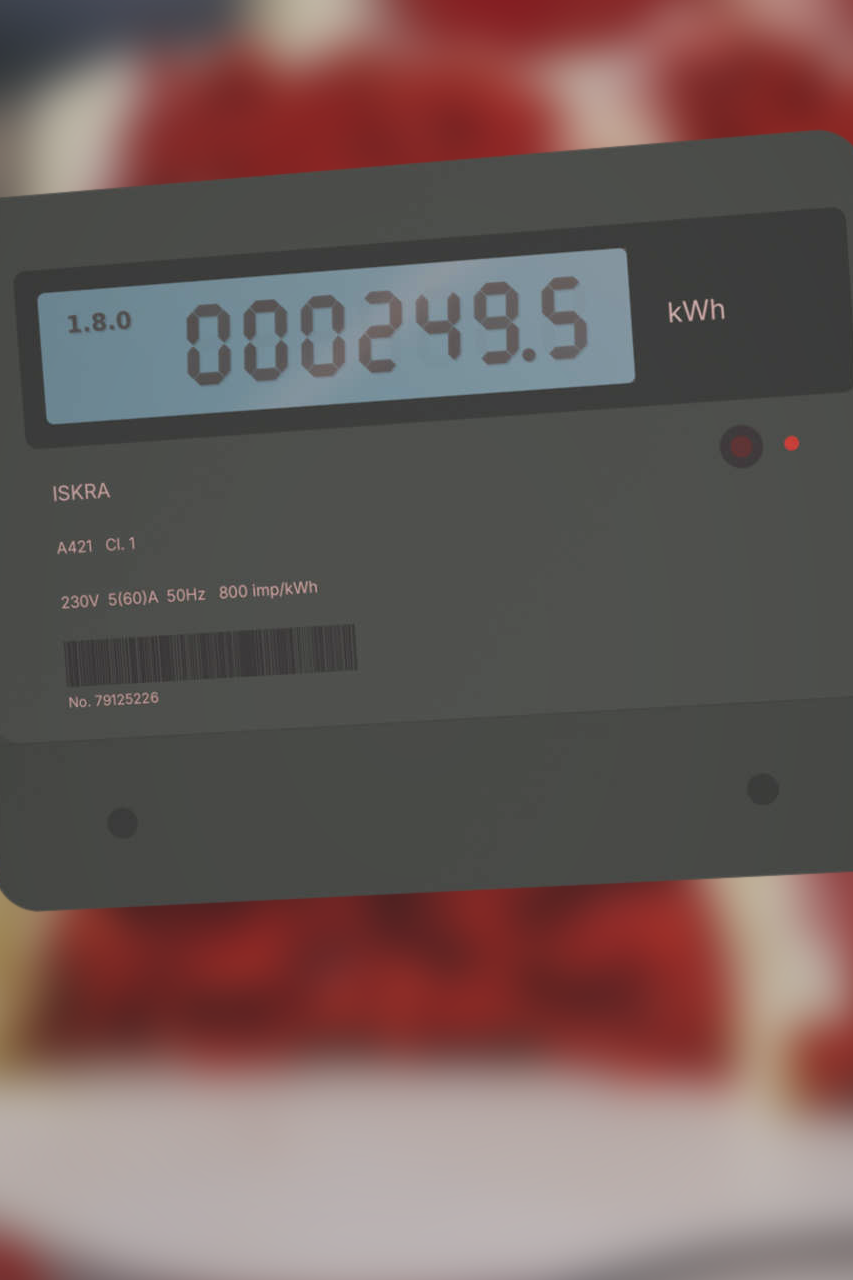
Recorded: 249.5
